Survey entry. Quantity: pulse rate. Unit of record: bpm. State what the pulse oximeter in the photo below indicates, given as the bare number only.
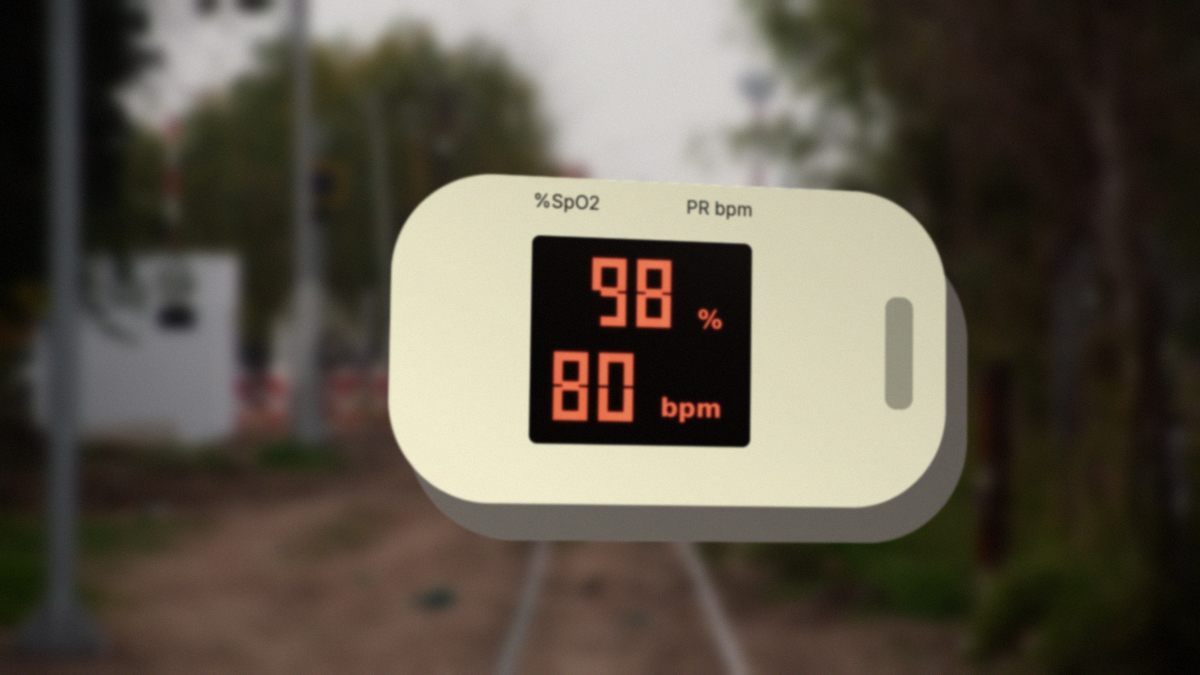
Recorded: 80
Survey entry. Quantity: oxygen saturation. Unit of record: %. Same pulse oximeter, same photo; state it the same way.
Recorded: 98
